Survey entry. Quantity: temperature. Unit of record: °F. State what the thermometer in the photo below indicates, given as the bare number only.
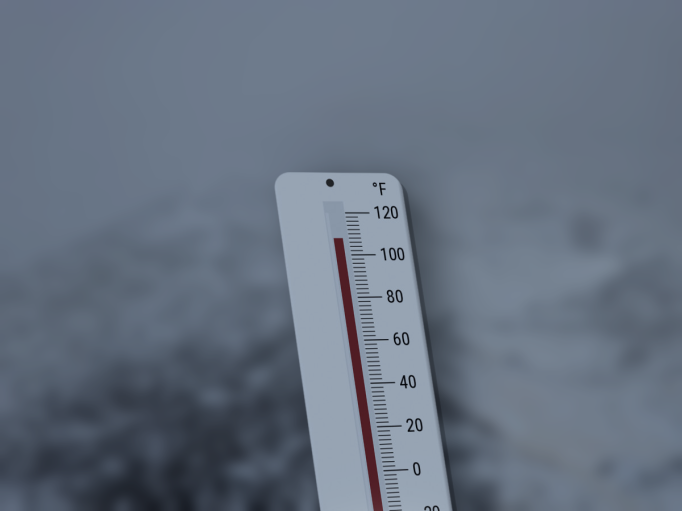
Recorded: 108
